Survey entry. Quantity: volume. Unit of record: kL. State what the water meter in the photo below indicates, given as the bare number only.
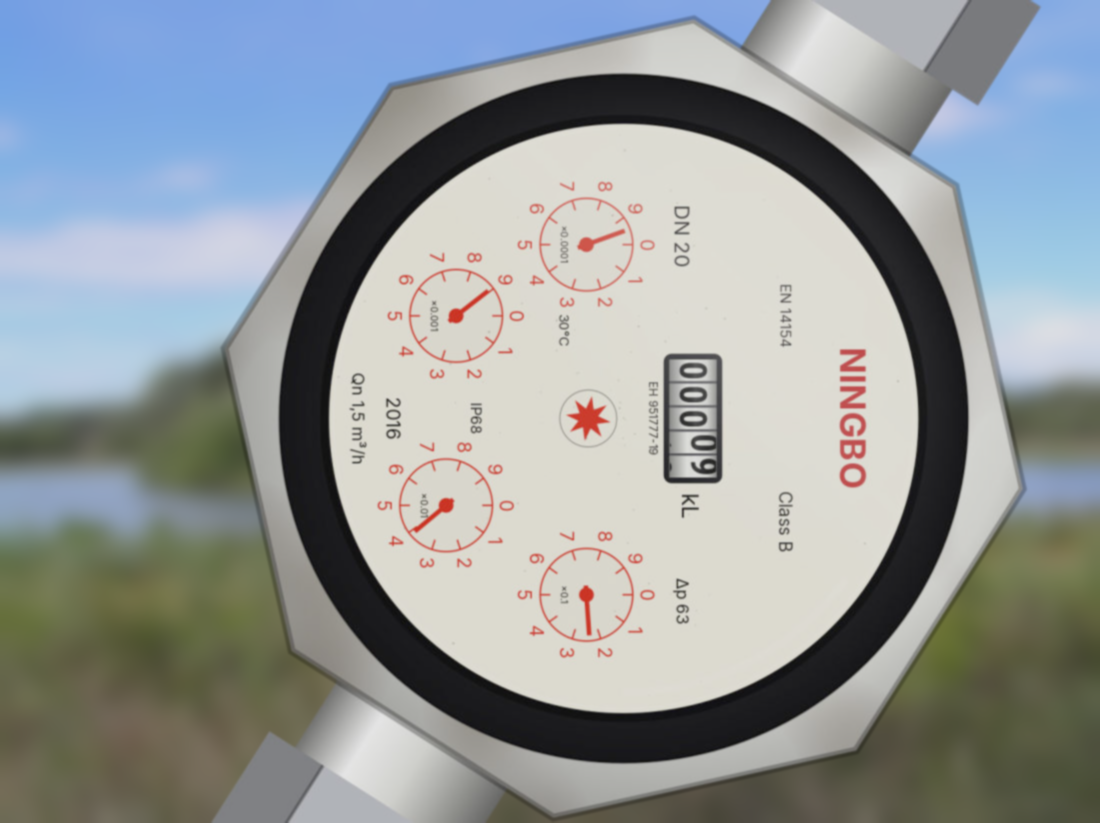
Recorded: 9.2389
